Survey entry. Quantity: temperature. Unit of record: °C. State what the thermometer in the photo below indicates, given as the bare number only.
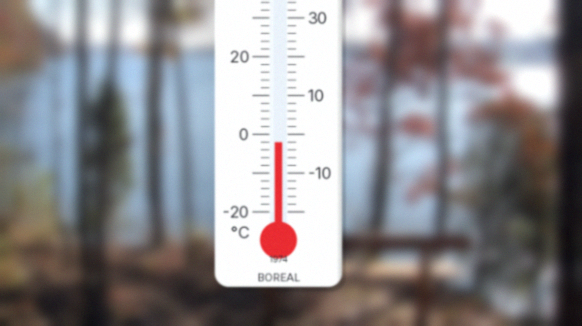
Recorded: -2
